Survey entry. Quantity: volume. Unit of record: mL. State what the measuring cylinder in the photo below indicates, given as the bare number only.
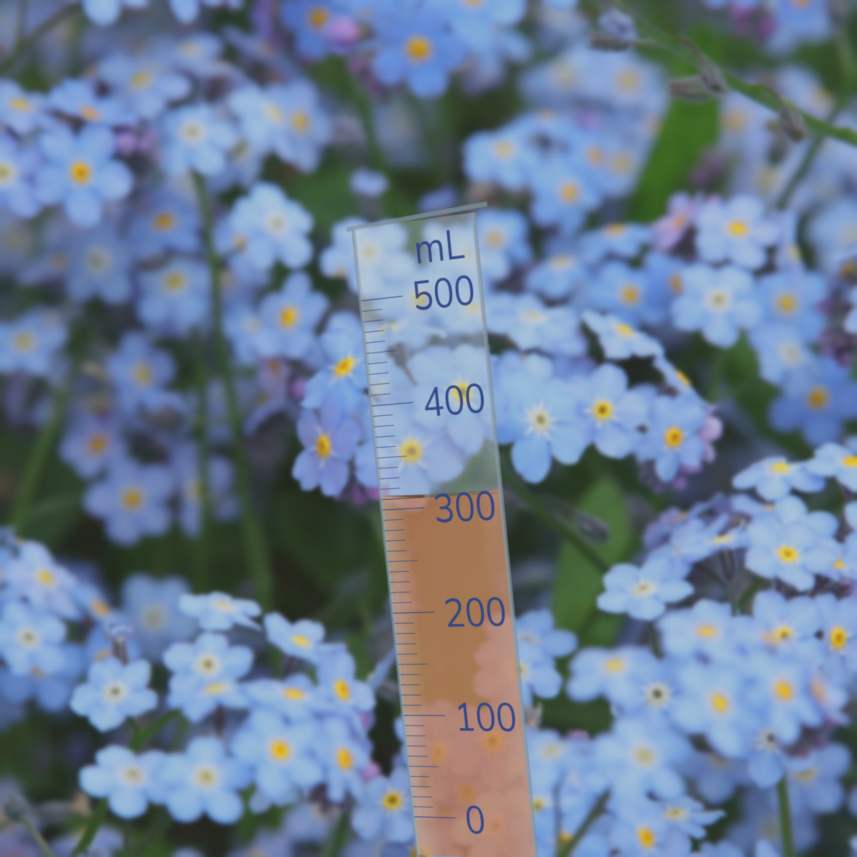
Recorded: 310
